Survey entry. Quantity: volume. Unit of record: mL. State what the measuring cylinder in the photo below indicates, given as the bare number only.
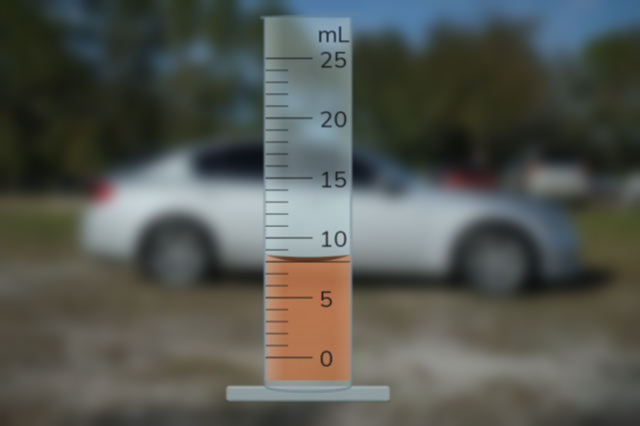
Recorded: 8
